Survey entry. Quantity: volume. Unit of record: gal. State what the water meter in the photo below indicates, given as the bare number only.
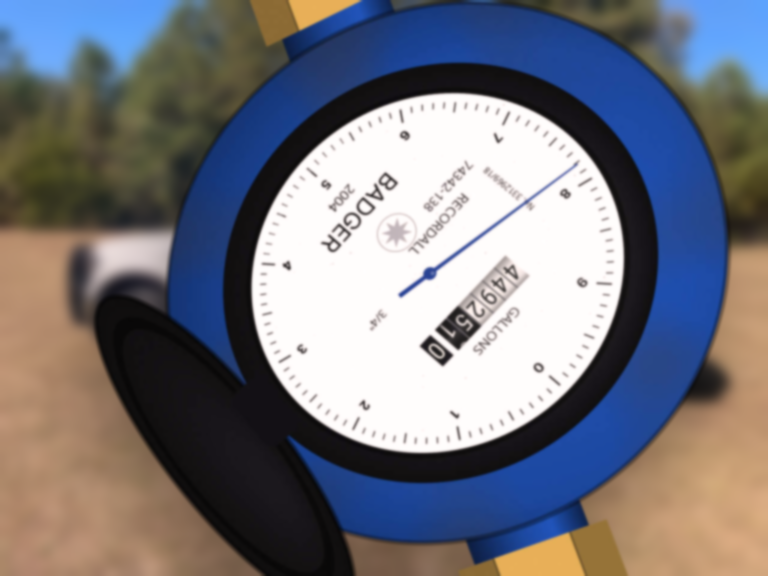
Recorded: 4492507.8
